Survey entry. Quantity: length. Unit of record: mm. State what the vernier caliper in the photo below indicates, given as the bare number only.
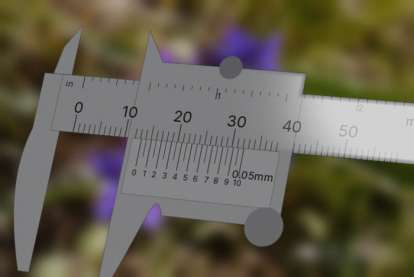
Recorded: 13.2
